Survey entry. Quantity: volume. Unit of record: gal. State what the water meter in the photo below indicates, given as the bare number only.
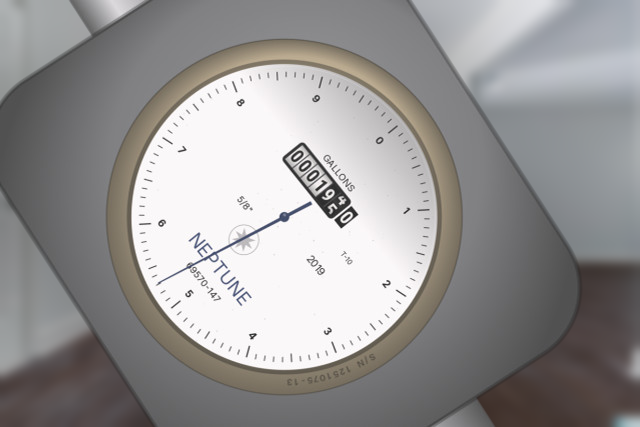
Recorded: 1945.3
